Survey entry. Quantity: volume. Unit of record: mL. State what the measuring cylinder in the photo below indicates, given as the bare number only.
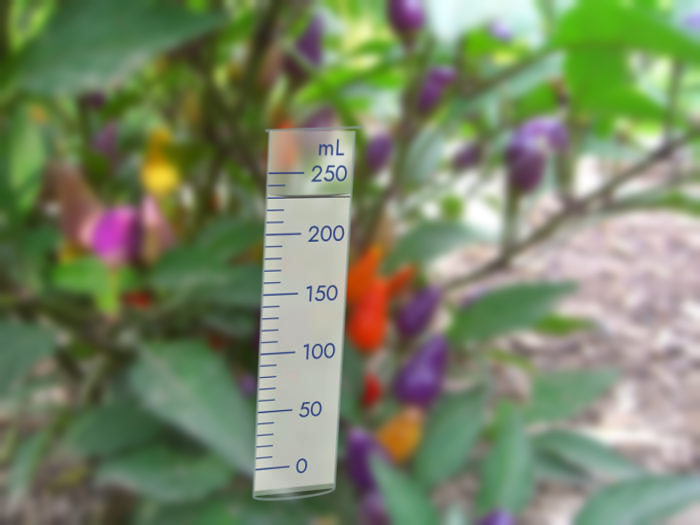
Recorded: 230
